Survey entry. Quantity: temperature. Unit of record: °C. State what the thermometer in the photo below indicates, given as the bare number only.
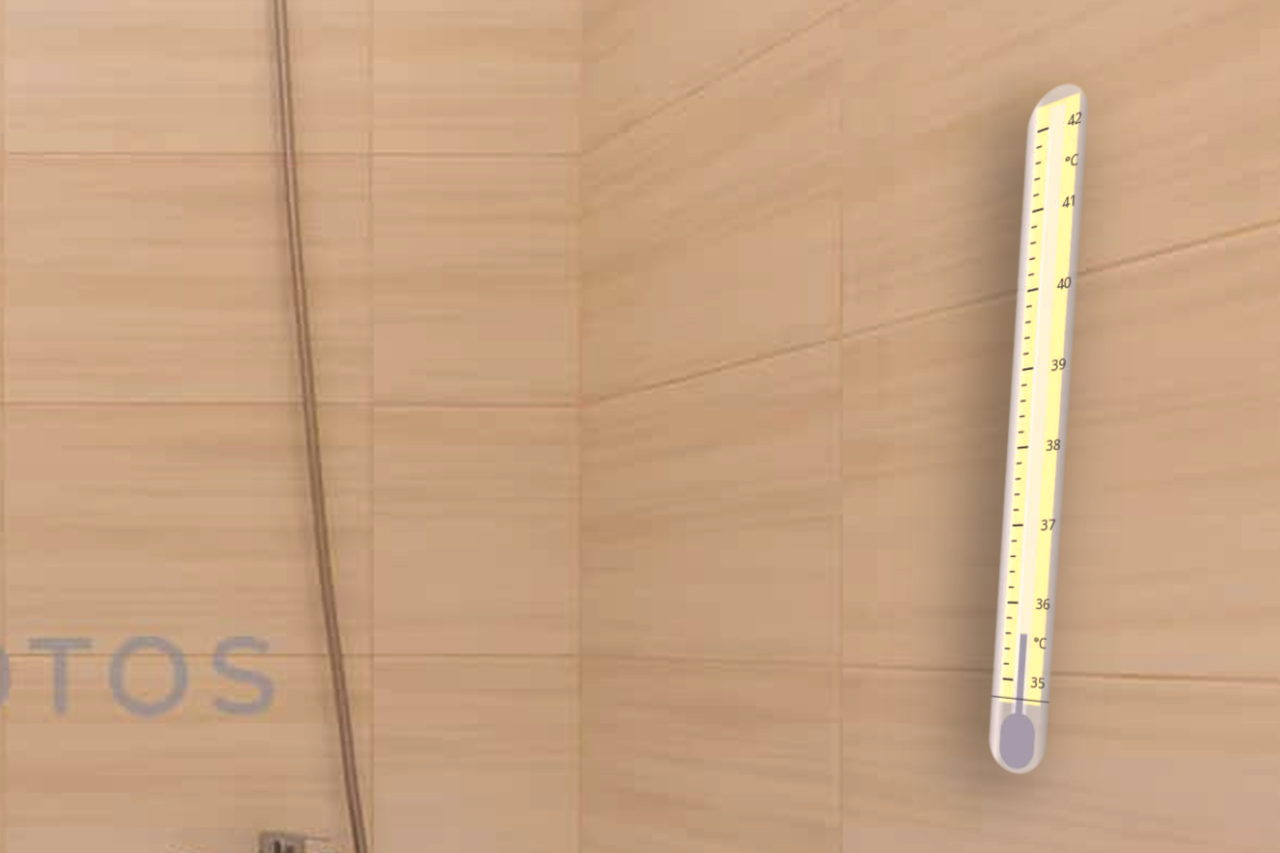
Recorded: 35.6
